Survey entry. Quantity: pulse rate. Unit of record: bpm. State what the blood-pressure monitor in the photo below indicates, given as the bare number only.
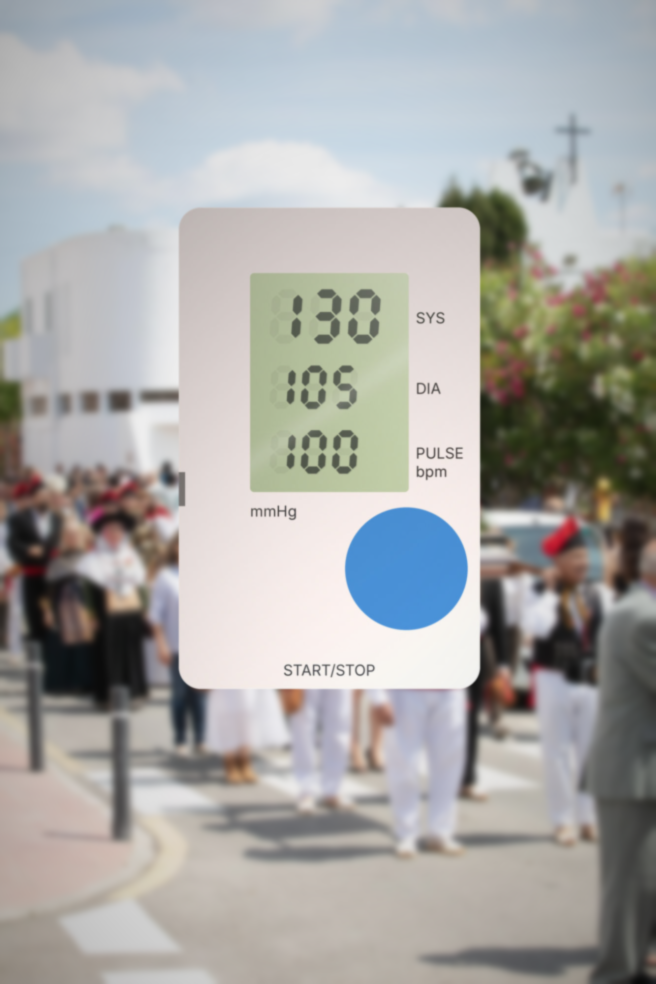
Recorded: 100
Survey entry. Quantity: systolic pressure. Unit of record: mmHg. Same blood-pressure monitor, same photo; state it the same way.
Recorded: 130
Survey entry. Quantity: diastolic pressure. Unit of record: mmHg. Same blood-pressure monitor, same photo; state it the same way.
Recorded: 105
